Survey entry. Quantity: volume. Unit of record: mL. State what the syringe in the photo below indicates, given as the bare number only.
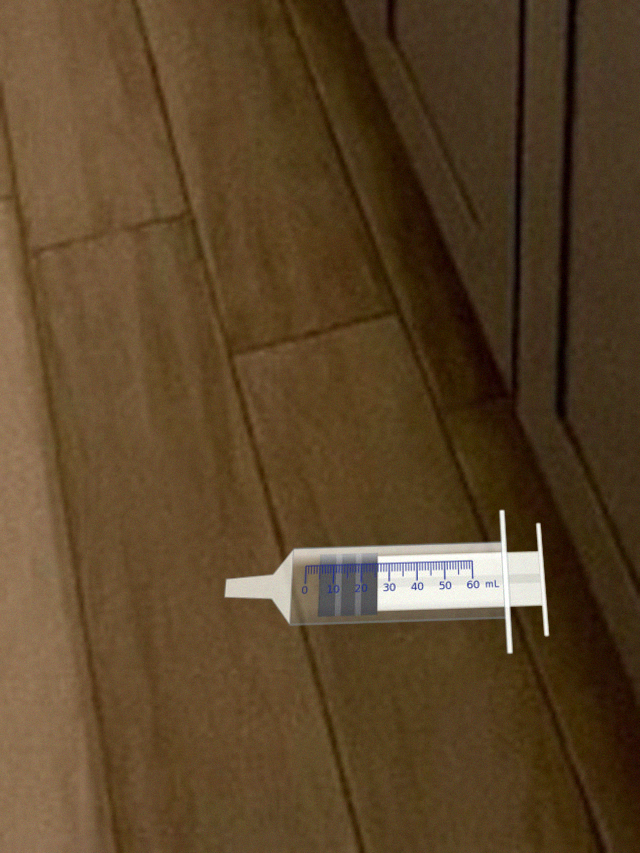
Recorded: 5
